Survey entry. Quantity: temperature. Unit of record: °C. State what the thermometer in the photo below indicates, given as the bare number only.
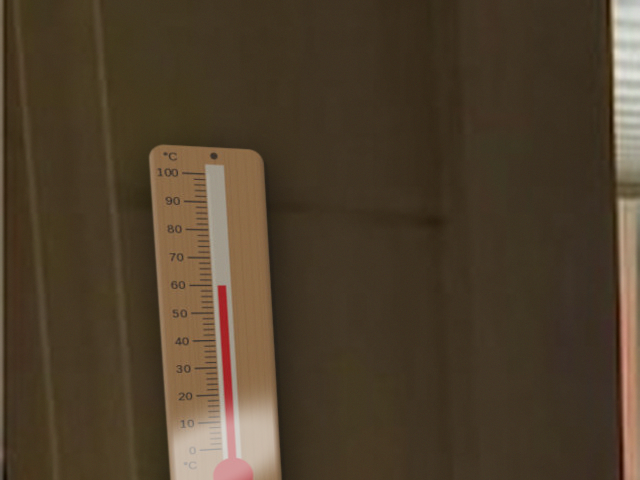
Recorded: 60
